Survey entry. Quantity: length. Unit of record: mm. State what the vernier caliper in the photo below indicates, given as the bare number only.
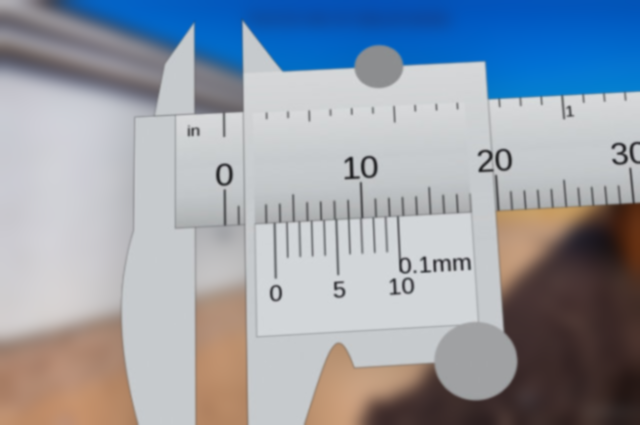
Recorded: 3.6
